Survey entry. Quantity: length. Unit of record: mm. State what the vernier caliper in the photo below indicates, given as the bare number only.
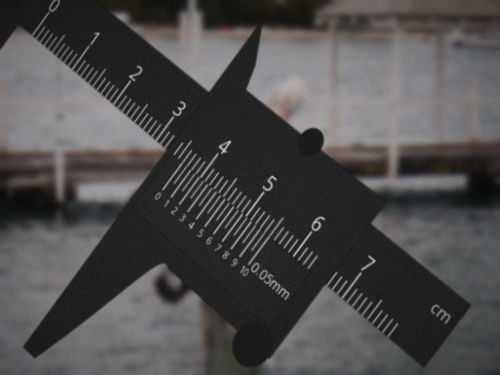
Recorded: 36.0
